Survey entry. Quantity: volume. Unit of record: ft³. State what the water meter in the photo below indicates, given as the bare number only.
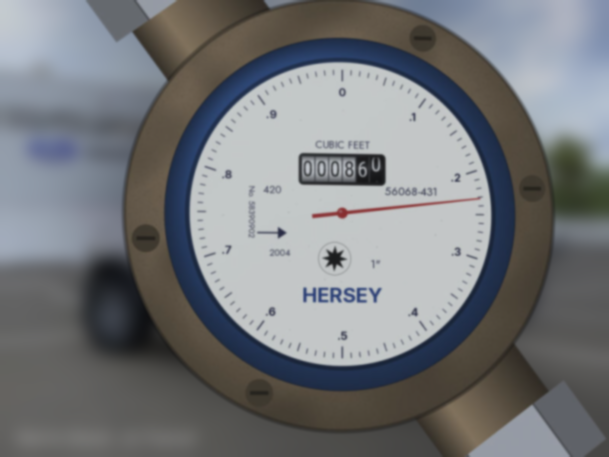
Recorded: 860.23
